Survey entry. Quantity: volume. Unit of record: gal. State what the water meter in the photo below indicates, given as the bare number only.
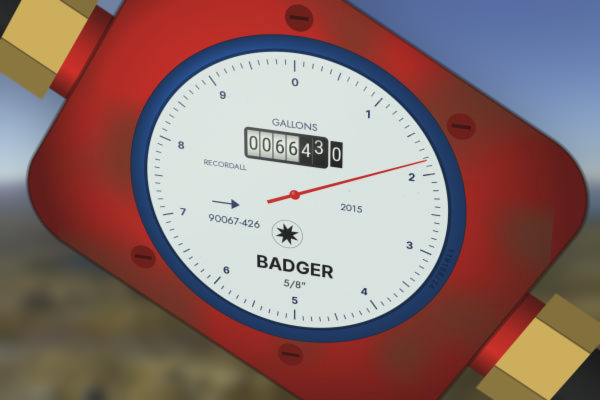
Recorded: 66431.8
